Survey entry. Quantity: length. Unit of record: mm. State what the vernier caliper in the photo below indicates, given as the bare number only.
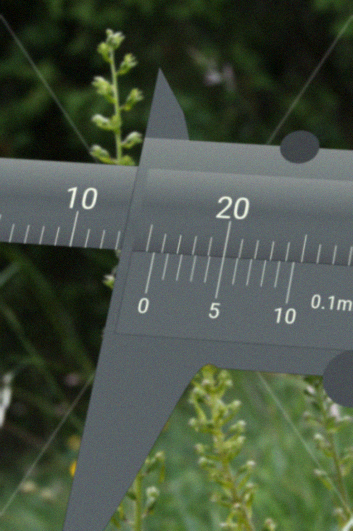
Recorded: 15.5
